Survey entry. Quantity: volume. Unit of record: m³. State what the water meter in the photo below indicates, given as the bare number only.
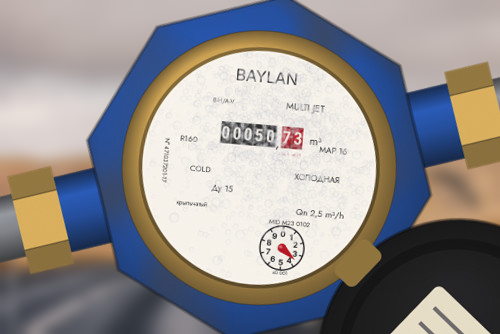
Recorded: 50.733
